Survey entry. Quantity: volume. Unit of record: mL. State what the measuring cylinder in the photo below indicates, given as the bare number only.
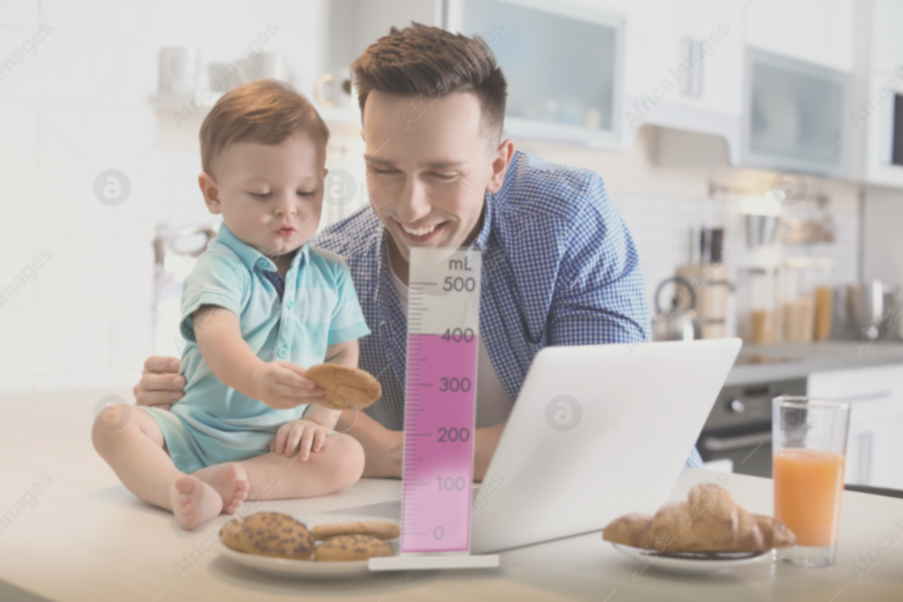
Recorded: 400
